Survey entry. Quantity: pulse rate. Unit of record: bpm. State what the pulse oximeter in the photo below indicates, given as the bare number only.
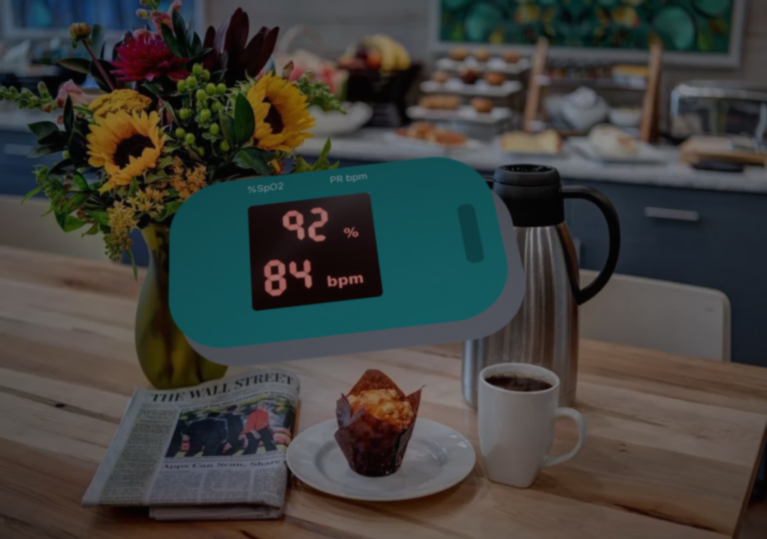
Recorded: 84
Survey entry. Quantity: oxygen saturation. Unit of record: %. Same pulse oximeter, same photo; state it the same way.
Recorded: 92
